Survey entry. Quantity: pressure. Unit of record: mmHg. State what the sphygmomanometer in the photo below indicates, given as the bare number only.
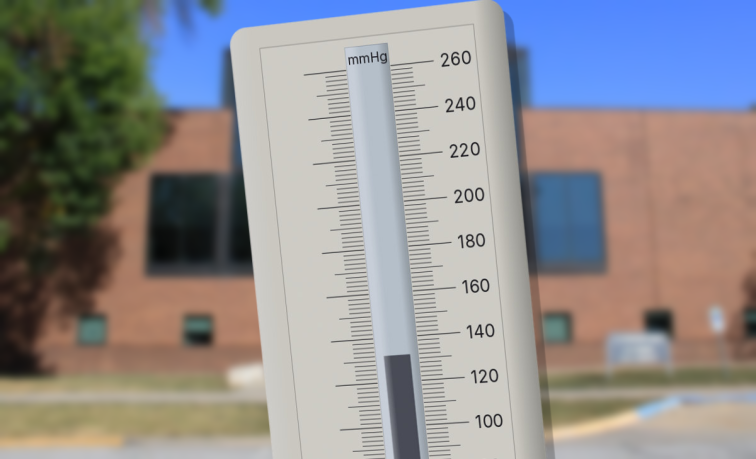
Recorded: 132
